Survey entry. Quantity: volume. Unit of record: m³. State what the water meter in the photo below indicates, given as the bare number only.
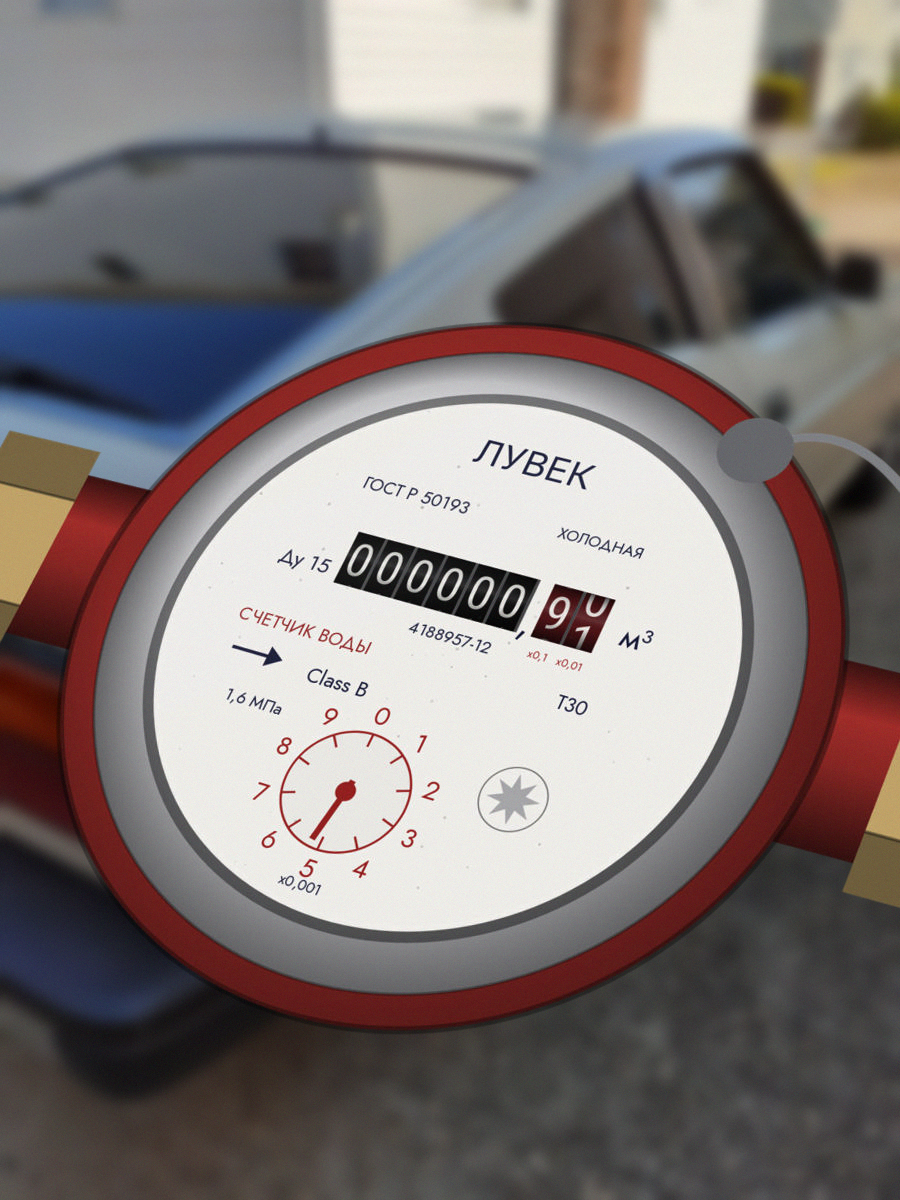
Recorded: 0.905
